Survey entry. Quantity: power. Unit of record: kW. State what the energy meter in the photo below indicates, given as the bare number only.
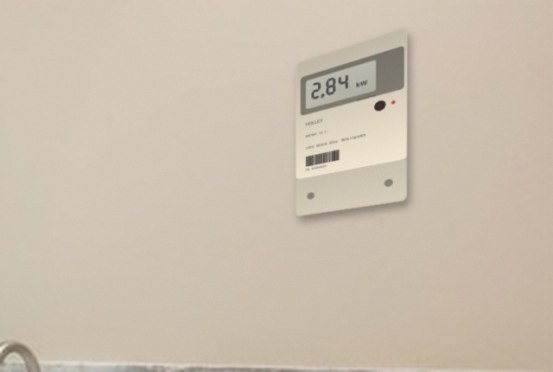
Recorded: 2.84
